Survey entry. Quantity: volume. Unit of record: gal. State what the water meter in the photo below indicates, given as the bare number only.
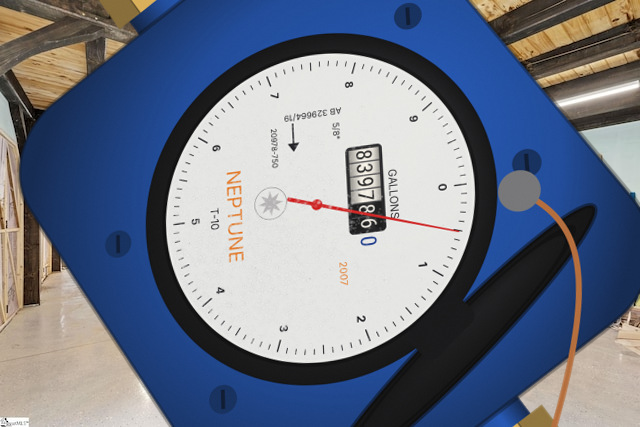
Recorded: 8397860.5
